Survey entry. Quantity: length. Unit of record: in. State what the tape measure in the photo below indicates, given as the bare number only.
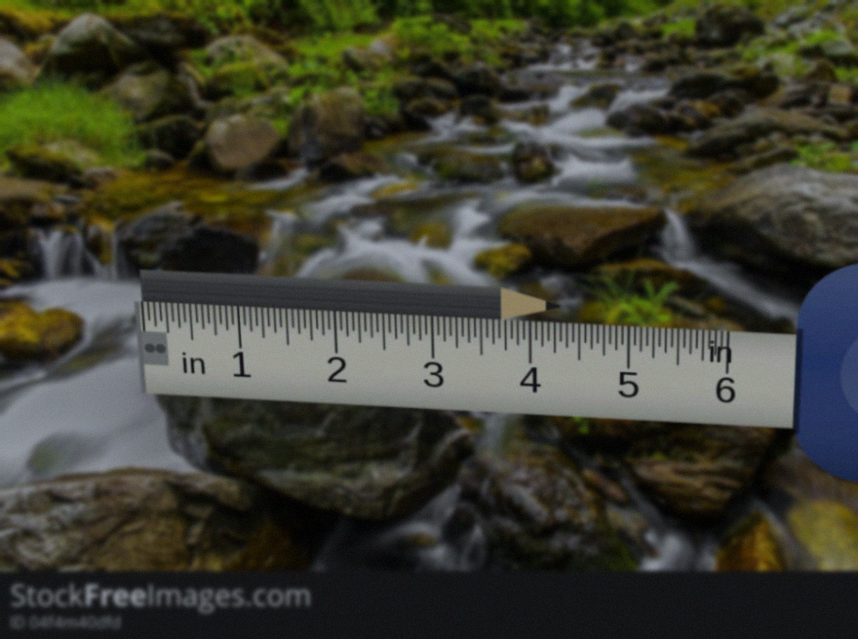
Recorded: 4.3125
